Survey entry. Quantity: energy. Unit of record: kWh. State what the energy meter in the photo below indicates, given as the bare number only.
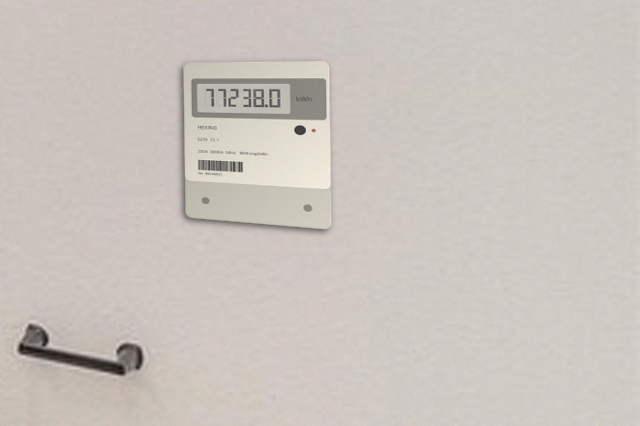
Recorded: 77238.0
